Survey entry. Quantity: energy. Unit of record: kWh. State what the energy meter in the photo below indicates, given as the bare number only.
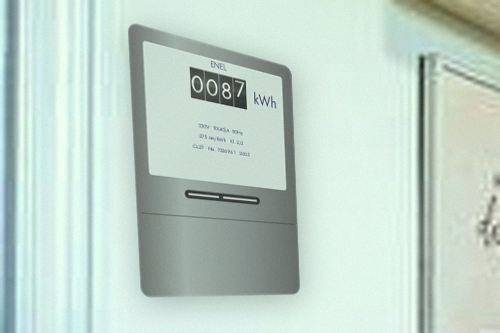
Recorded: 87
